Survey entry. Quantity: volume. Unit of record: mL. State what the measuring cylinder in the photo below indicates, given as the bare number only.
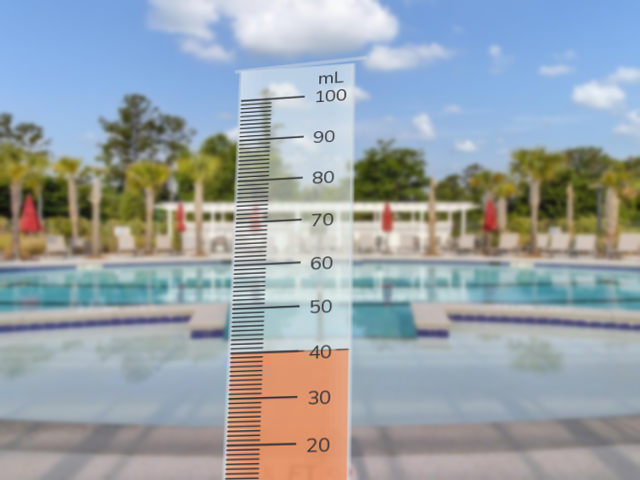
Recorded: 40
